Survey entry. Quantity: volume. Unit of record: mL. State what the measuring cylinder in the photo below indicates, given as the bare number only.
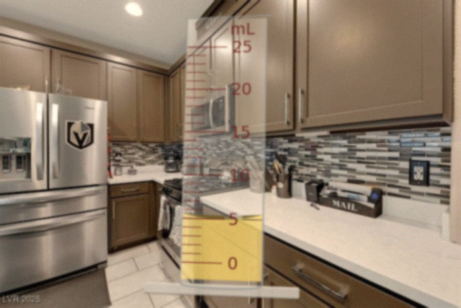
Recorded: 5
